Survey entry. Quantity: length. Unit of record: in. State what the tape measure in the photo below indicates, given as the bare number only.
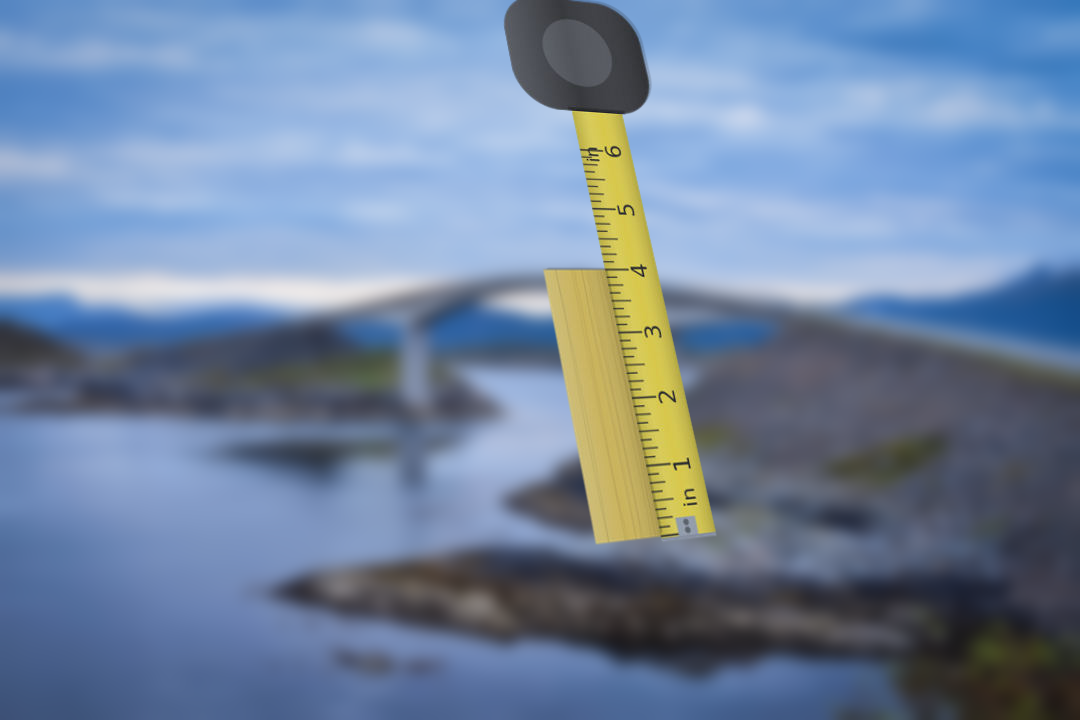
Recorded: 4
